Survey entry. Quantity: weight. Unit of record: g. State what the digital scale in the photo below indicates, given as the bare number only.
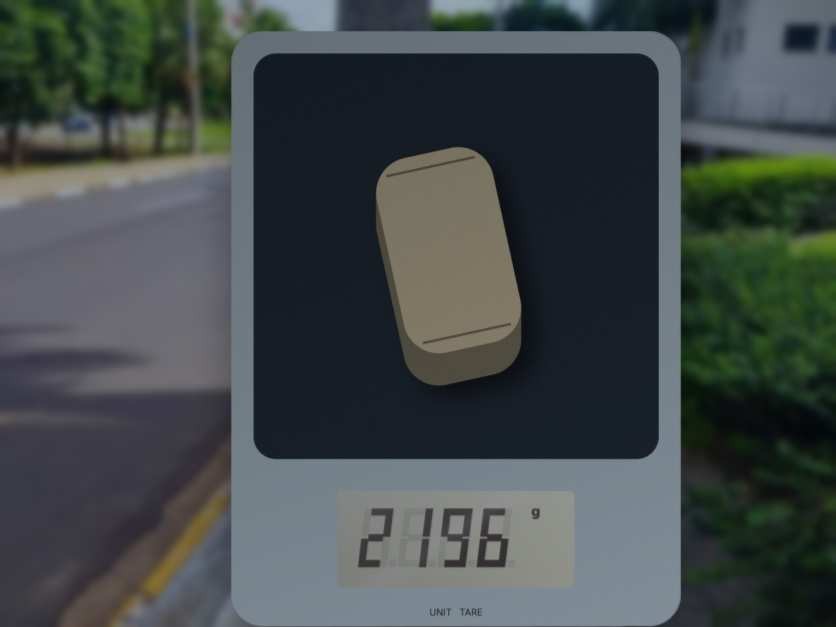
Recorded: 2196
